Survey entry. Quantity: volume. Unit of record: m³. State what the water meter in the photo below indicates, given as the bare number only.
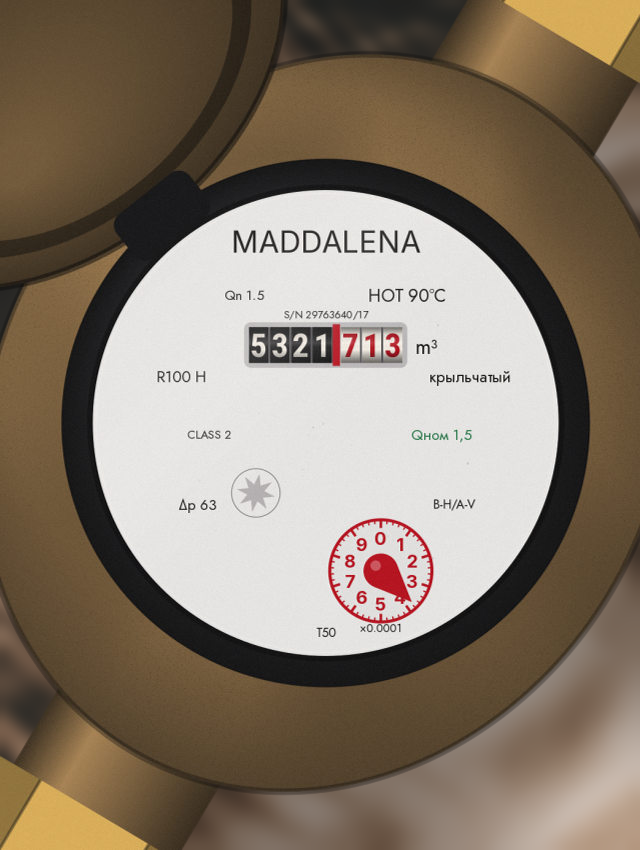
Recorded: 5321.7133
